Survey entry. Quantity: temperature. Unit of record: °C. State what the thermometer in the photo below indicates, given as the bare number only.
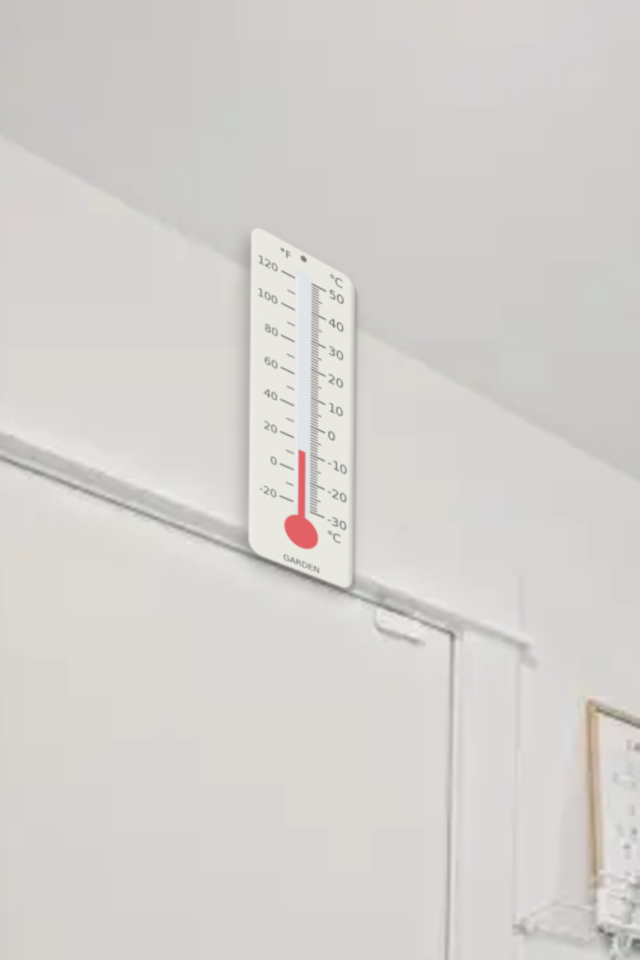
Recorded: -10
